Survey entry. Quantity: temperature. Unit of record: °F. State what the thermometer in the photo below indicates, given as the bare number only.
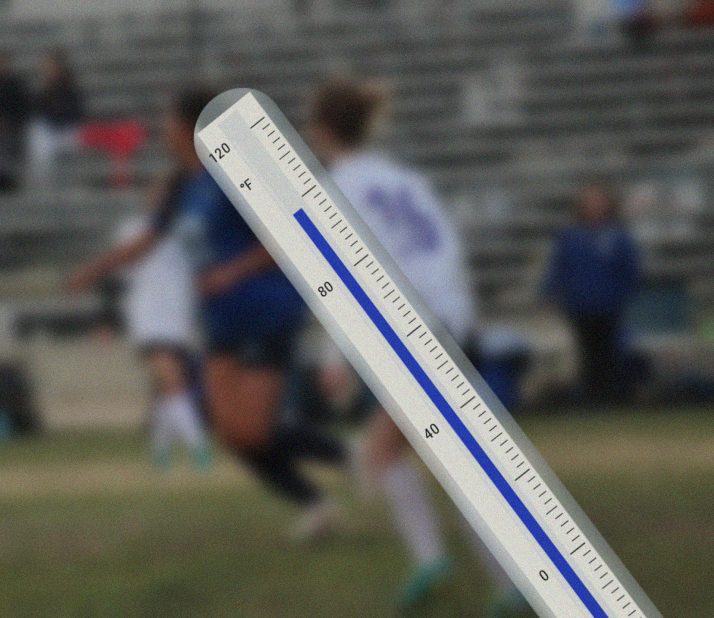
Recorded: 98
